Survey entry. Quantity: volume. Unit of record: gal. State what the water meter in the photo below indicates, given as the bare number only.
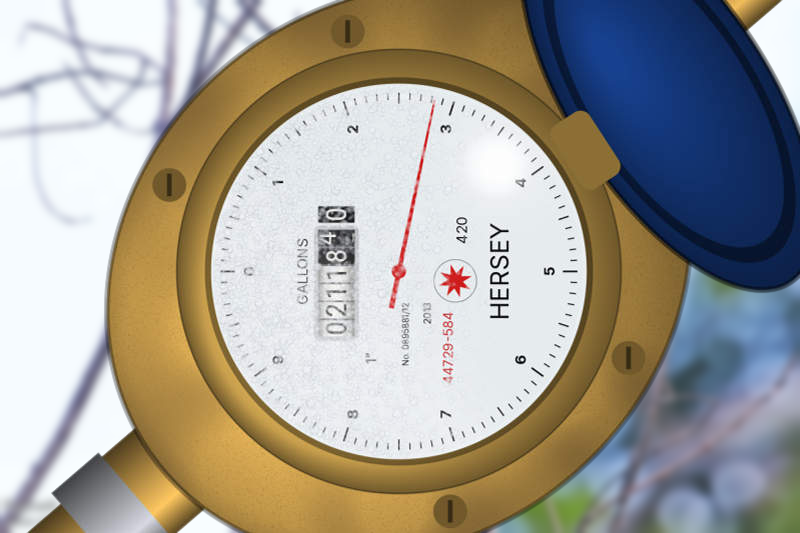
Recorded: 211842.8
